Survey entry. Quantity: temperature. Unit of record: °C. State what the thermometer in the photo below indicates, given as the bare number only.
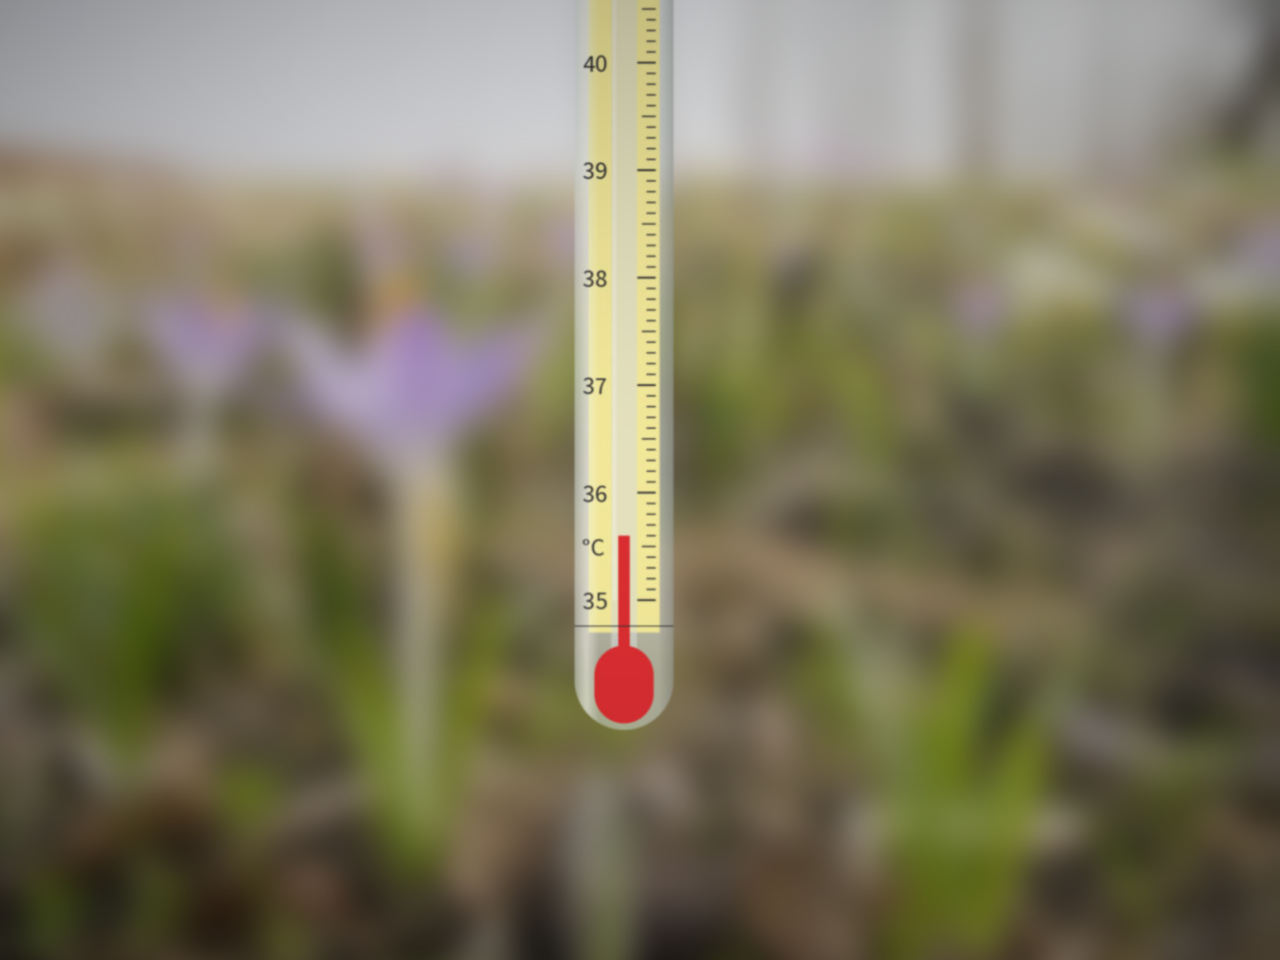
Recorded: 35.6
